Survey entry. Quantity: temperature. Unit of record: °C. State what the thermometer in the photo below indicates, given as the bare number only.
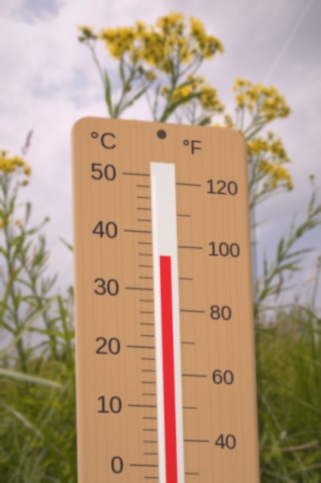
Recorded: 36
